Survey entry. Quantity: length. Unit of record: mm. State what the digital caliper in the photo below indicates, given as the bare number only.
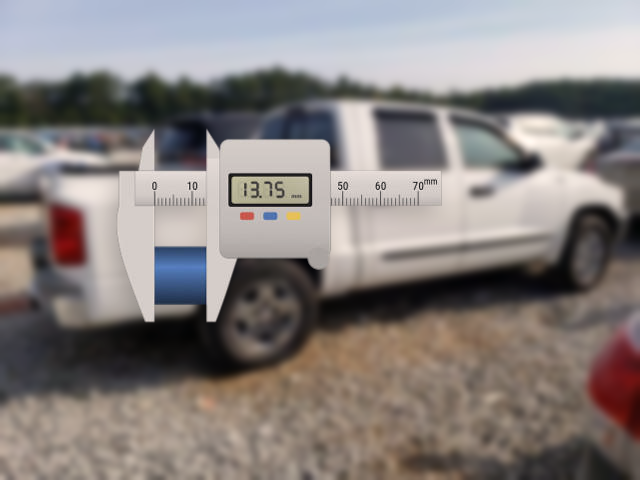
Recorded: 13.75
